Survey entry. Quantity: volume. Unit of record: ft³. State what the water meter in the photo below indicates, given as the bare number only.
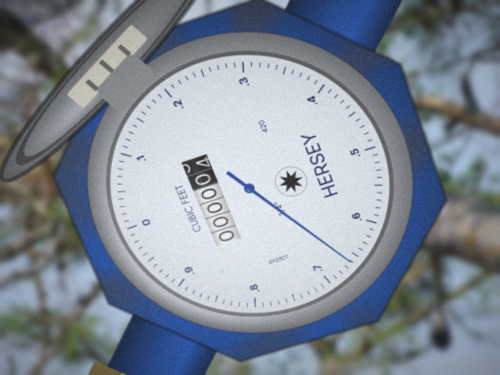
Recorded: 3.66
